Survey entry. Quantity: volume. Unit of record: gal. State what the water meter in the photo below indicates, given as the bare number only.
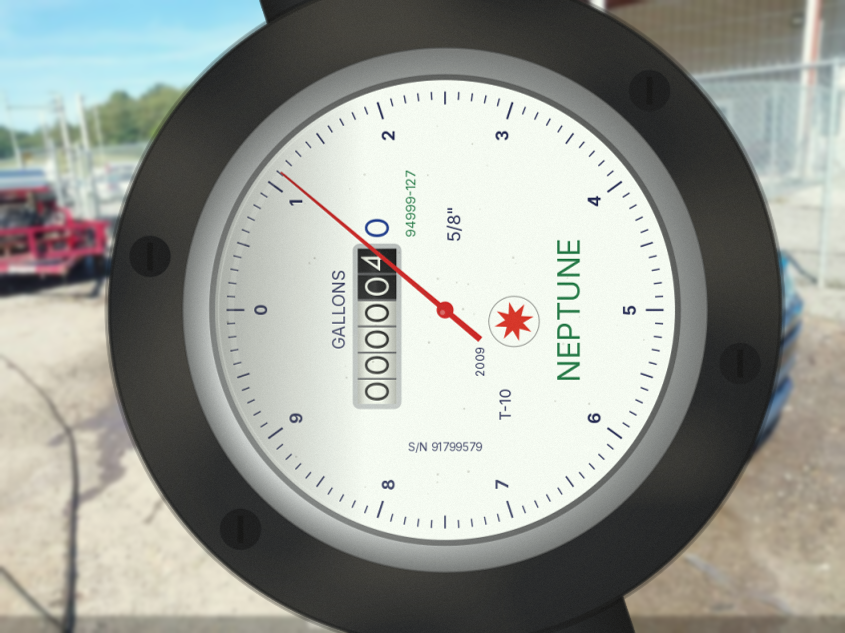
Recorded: 41.1
